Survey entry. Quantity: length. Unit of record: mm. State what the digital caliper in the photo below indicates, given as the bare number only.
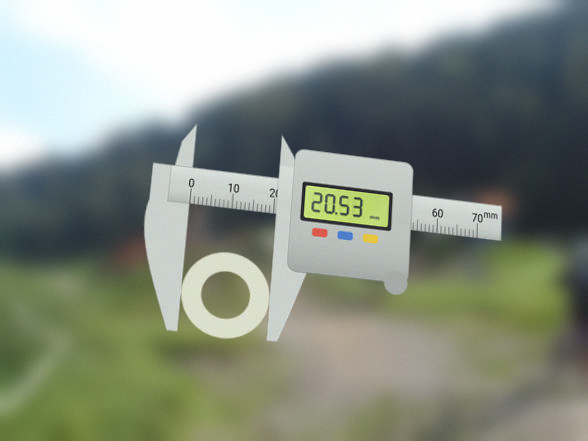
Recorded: 20.53
